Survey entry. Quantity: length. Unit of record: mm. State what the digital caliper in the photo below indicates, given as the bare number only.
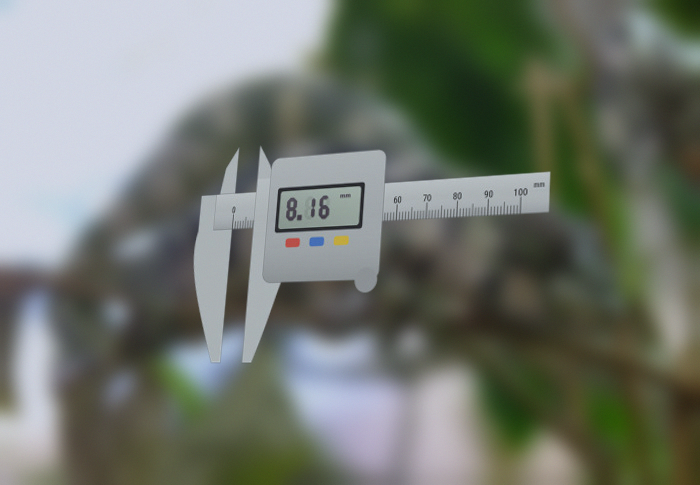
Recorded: 8.16
